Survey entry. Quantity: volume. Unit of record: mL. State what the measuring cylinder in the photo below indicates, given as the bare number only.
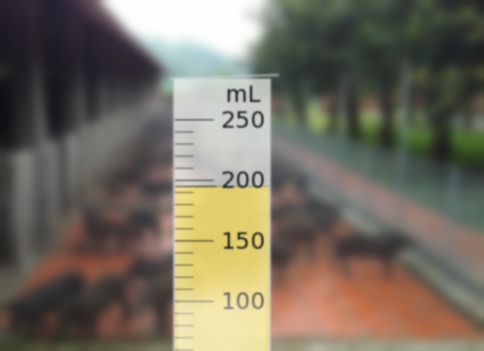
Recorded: 195
